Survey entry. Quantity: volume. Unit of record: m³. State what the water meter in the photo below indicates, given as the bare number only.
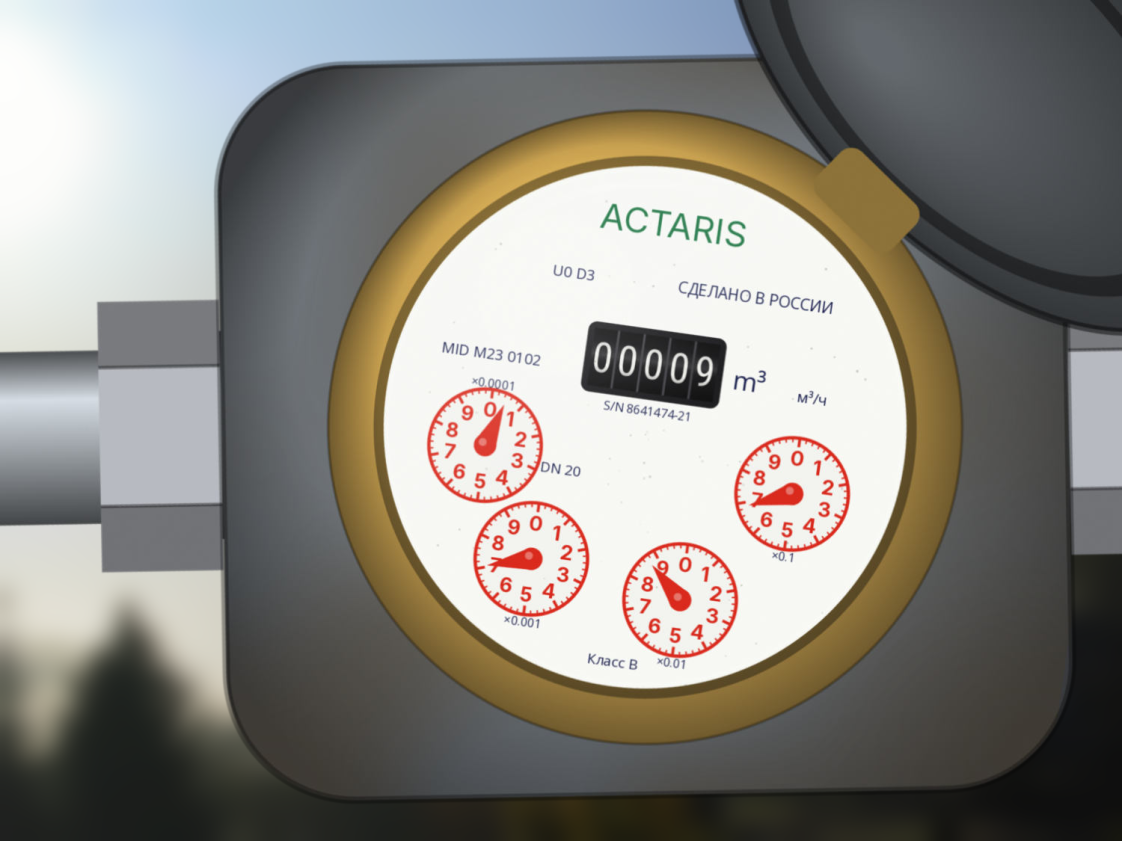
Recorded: 9.6870
